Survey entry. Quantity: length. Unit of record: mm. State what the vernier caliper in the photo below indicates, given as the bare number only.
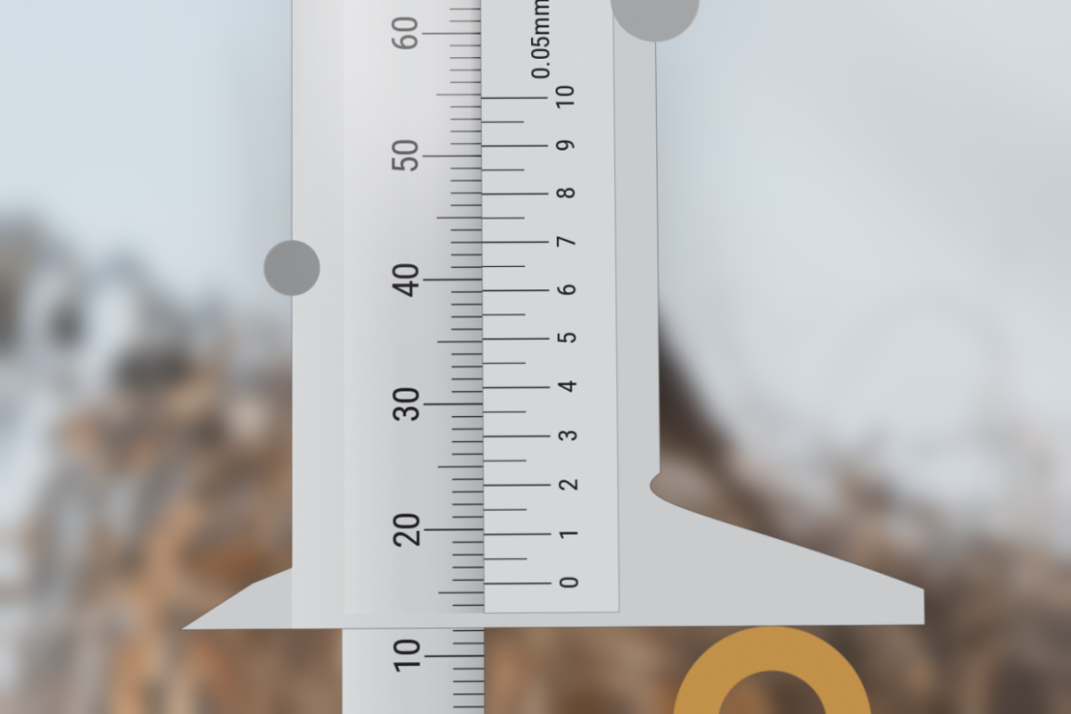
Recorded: 15.7
